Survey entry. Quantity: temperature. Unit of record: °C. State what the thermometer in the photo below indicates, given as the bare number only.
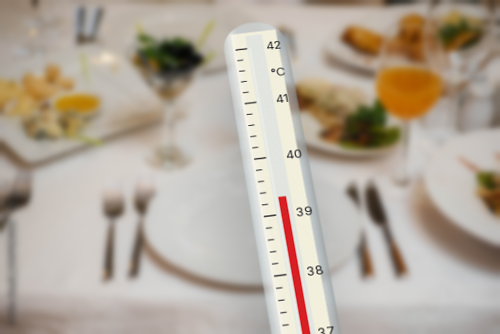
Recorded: 39.3
